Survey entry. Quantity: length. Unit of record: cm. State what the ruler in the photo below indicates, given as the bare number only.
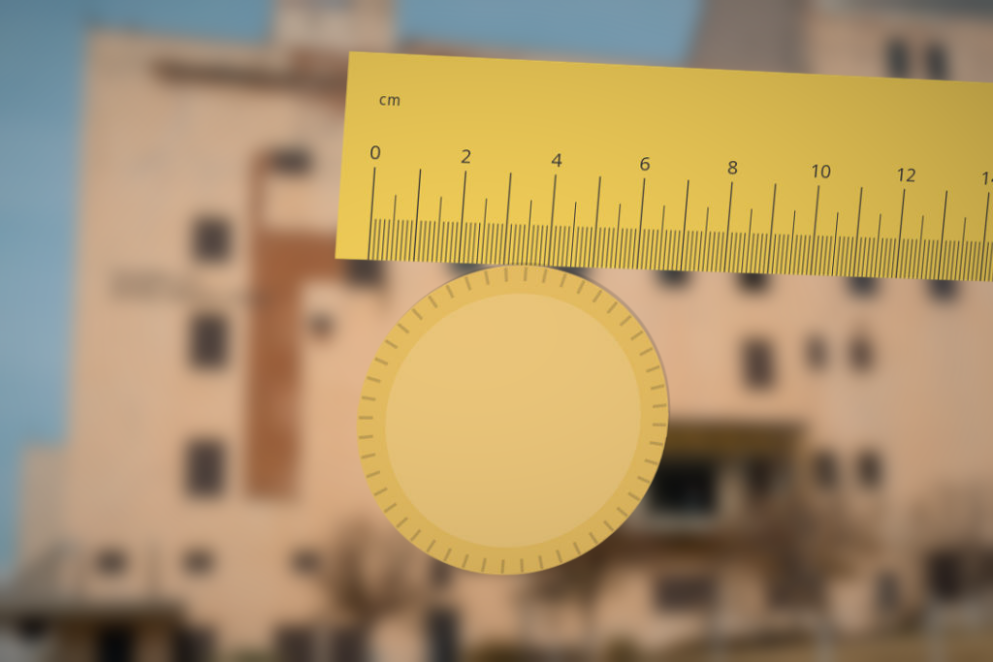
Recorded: 7
